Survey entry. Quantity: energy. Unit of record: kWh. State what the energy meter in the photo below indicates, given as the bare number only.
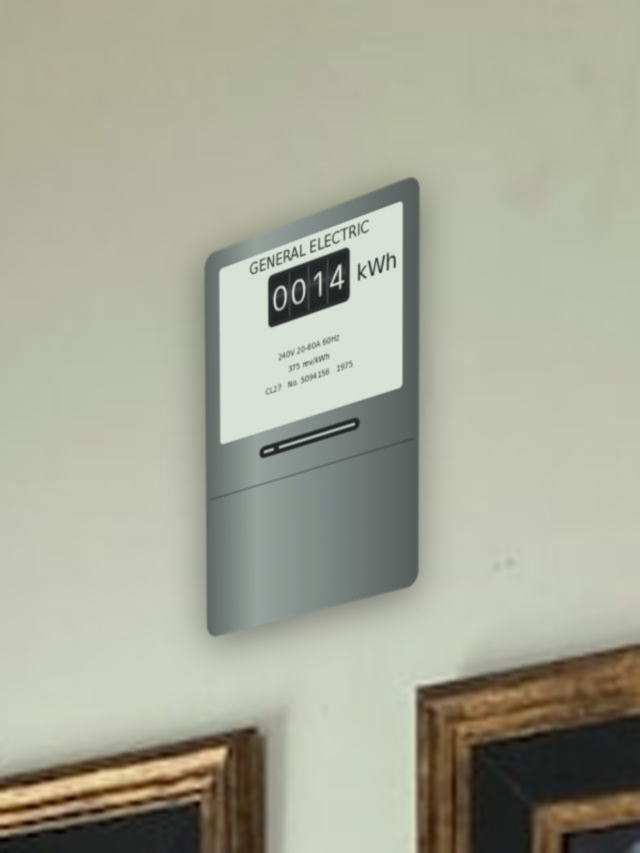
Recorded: 14
